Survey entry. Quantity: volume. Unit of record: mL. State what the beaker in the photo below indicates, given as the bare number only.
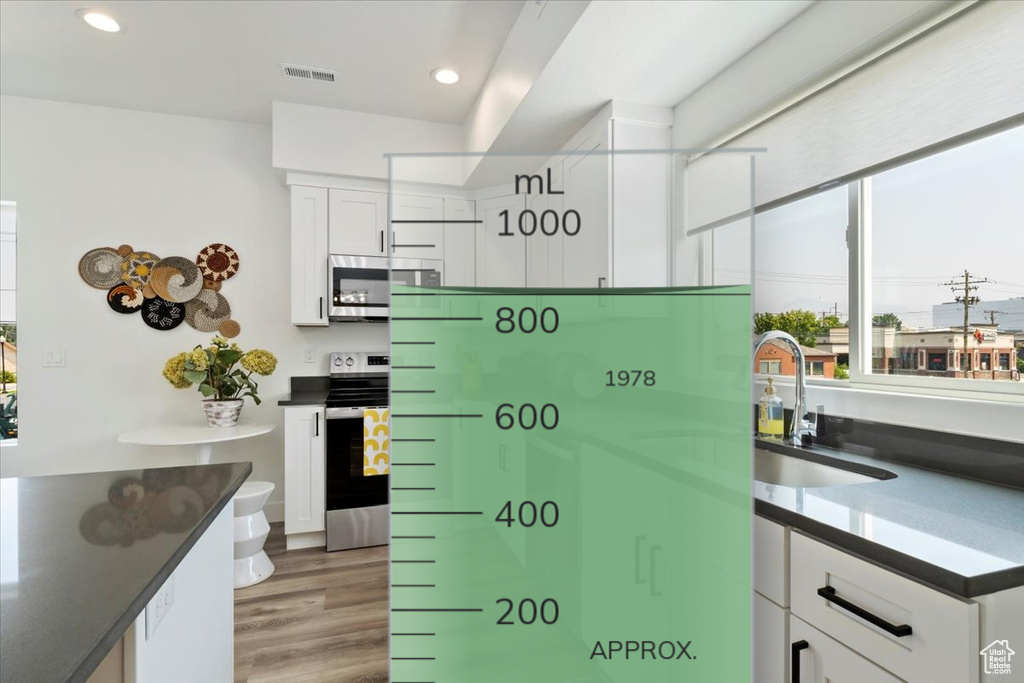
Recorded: 850
